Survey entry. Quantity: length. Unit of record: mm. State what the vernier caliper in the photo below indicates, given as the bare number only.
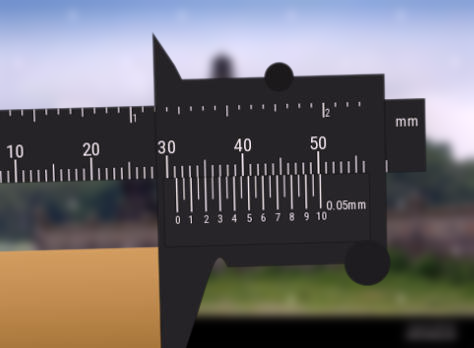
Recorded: 31.2
